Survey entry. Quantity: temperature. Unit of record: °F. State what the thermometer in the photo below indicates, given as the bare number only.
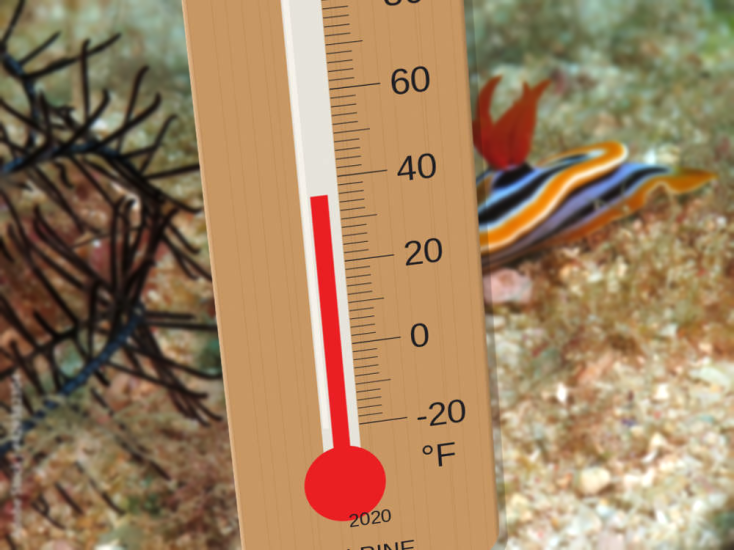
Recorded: 36
